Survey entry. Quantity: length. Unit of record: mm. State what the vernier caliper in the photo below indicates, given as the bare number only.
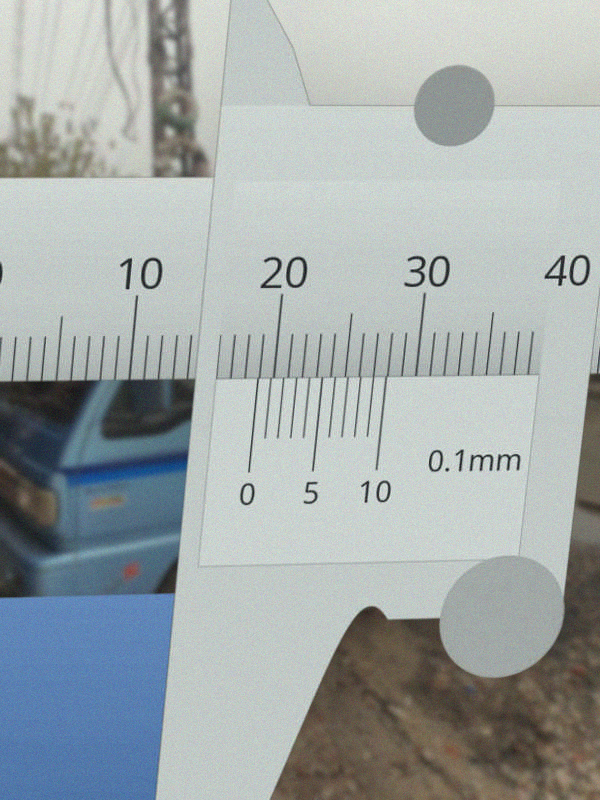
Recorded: 18.9
